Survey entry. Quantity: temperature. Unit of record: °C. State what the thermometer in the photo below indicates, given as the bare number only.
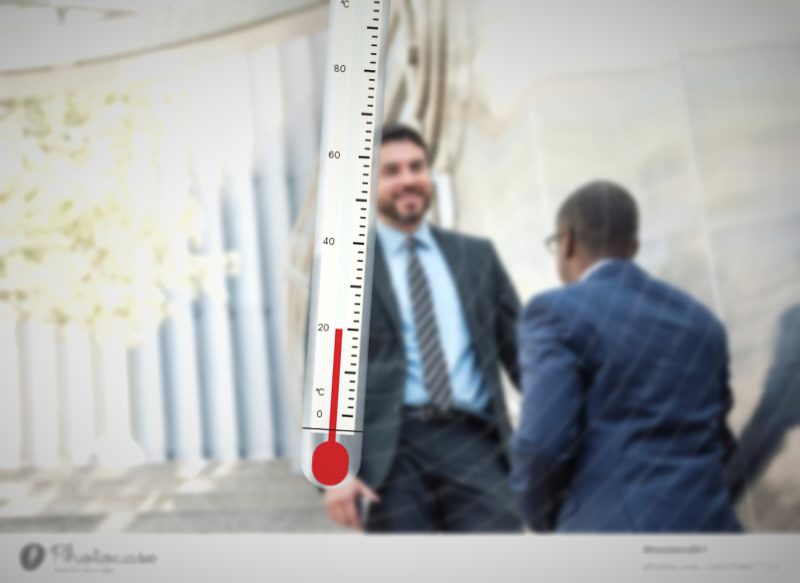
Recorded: 20
